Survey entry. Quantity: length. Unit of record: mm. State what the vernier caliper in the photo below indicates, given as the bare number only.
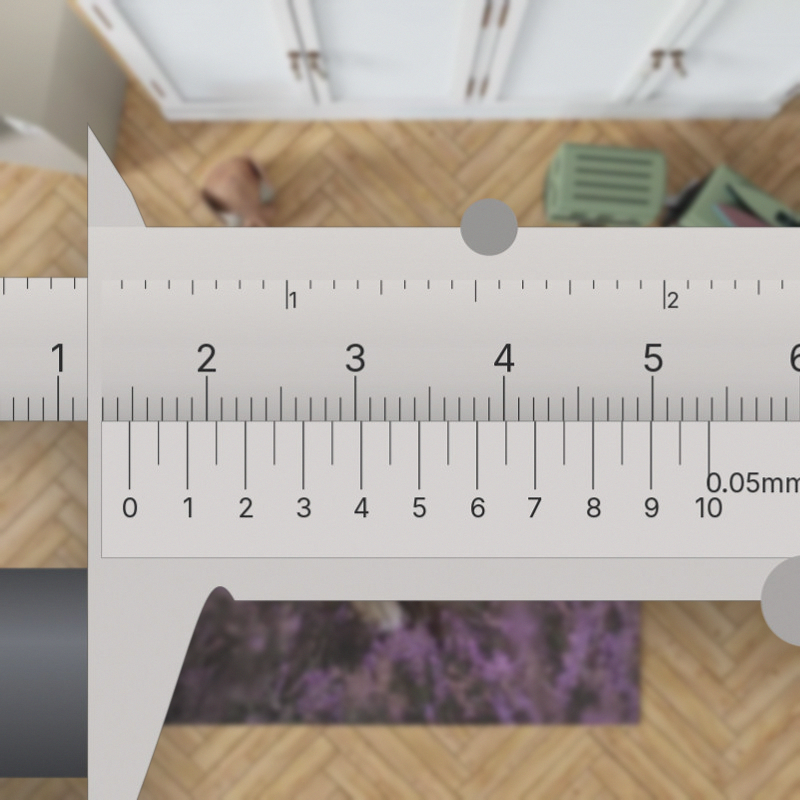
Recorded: 14.8
